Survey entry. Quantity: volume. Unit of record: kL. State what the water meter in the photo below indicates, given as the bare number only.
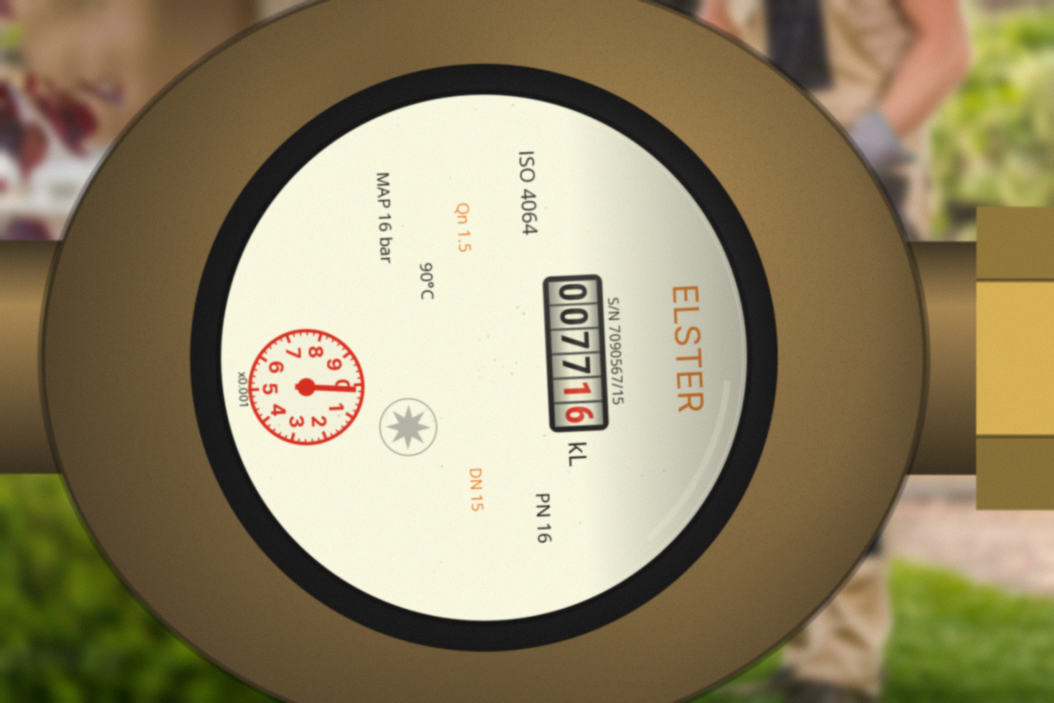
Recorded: 77.160
